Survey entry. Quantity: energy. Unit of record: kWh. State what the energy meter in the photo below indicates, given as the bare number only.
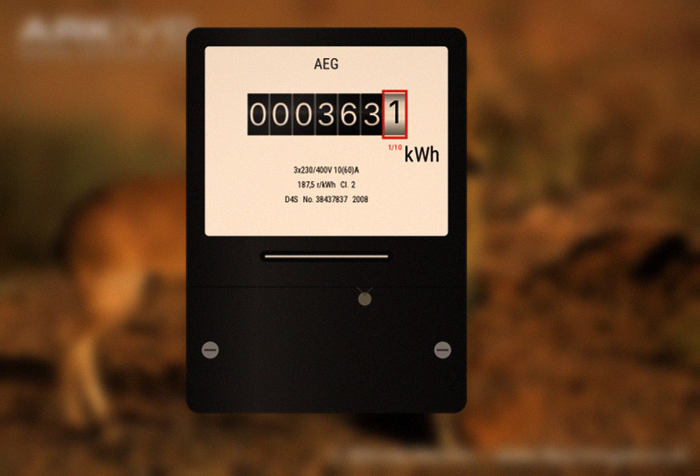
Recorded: 363.1
